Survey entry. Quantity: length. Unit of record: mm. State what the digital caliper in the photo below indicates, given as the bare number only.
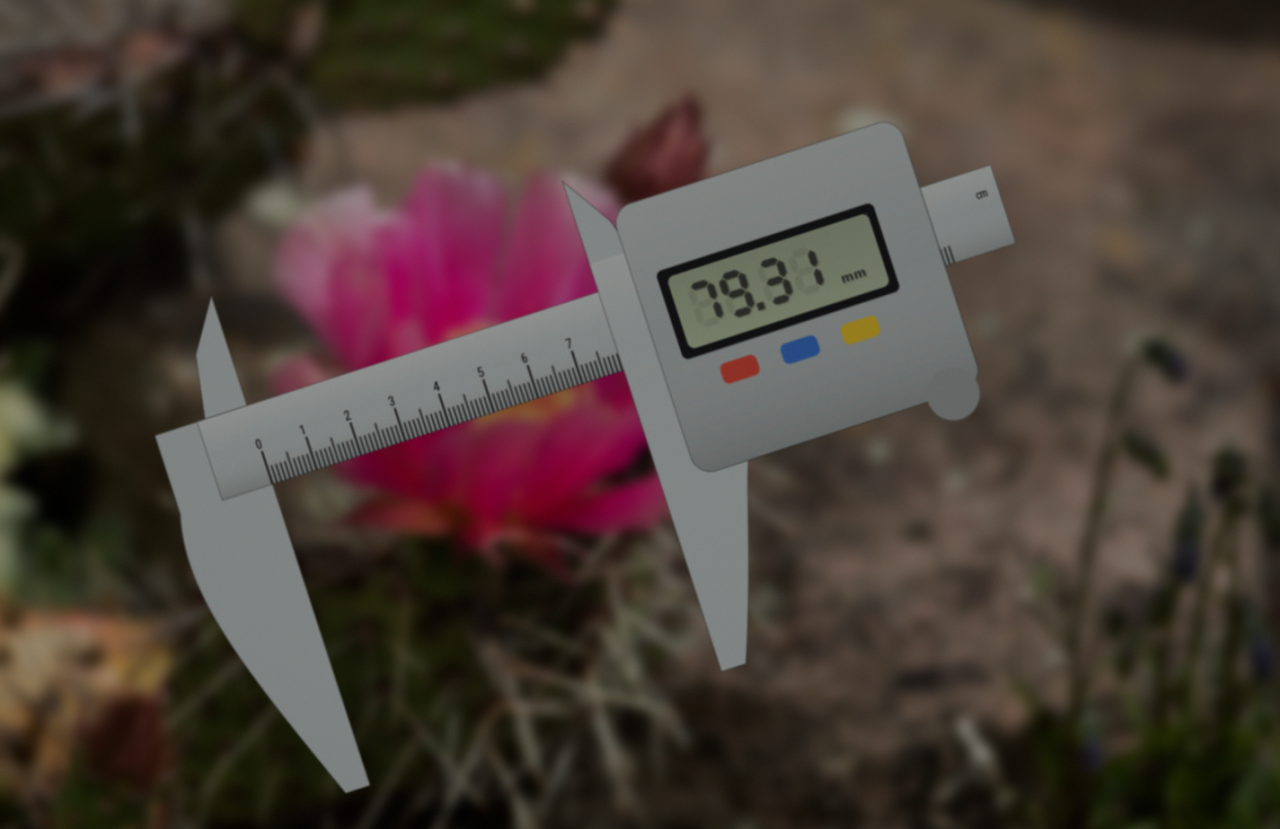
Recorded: 79.31
